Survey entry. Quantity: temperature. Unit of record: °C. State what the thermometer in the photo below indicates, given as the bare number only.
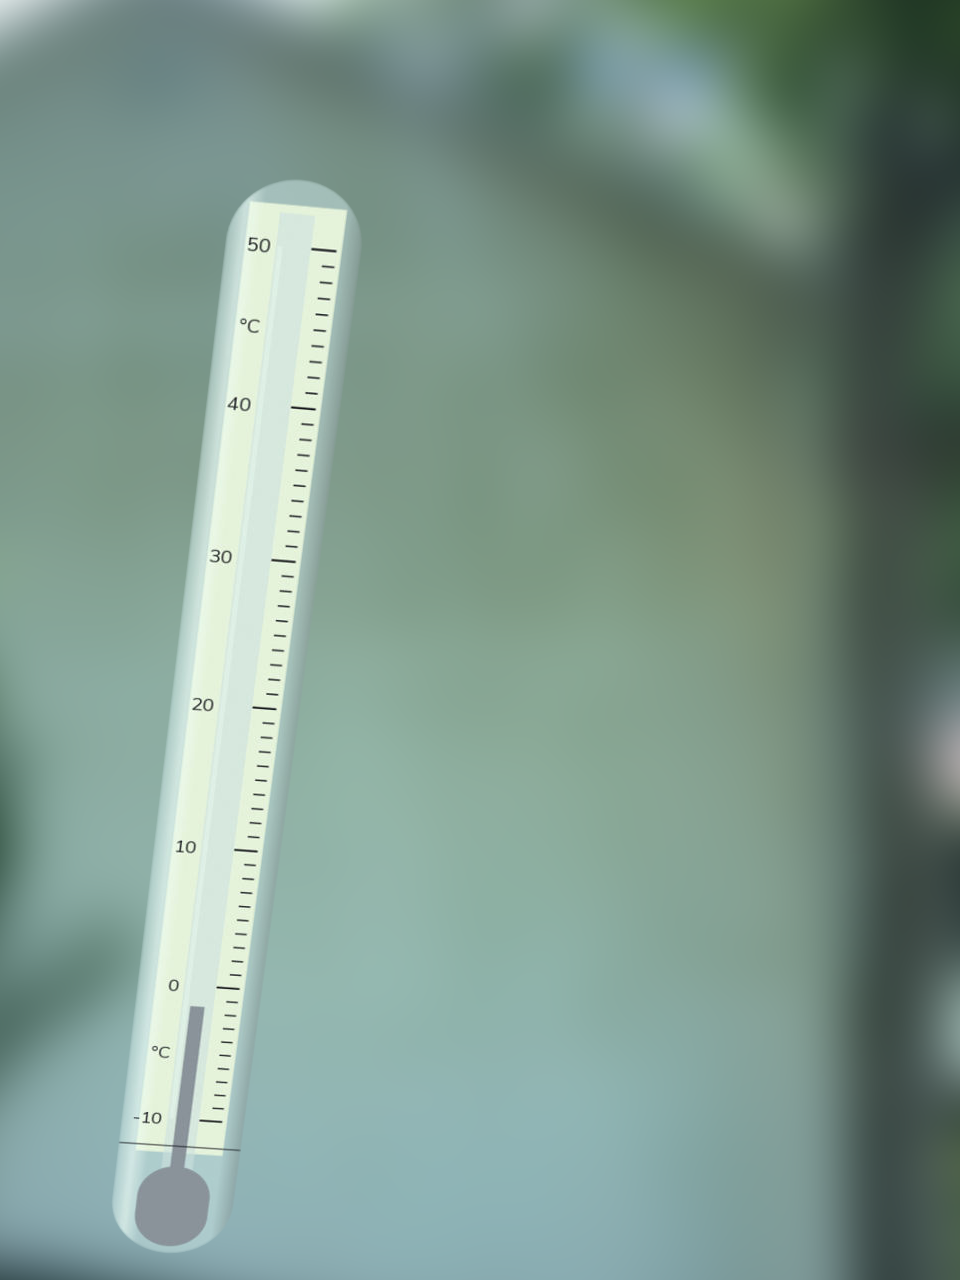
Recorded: -1.5
